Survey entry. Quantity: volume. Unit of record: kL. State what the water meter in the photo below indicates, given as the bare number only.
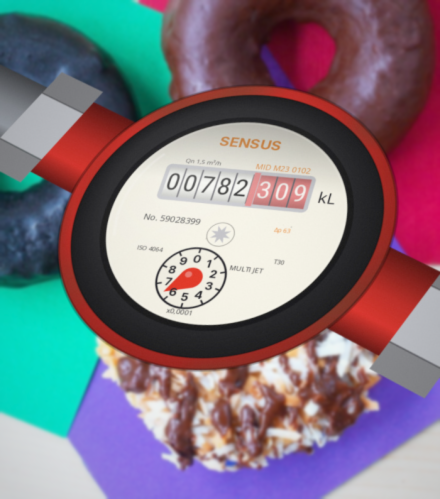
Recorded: 782.3096
